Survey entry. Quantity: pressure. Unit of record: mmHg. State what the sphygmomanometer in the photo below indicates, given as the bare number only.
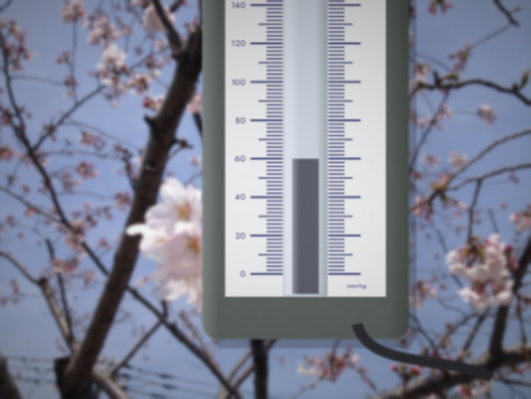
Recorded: 60
